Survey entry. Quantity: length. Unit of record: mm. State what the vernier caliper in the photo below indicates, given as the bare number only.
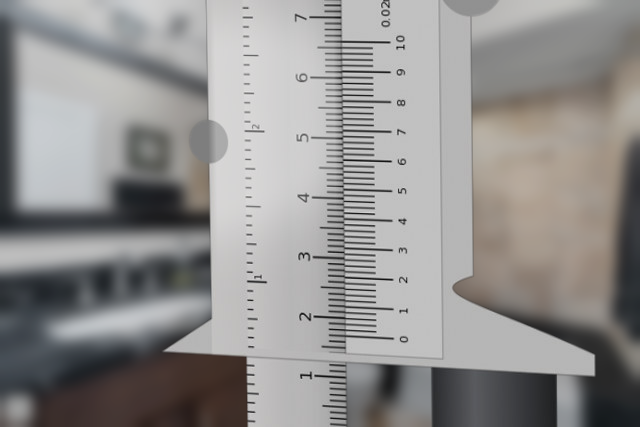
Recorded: 17.0
